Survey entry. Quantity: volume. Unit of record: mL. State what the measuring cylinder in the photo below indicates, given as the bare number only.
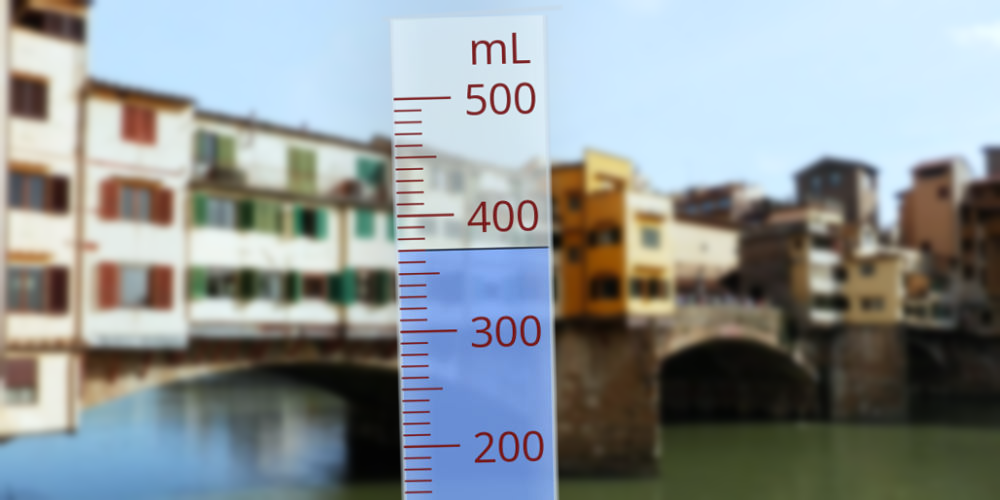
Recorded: 370
